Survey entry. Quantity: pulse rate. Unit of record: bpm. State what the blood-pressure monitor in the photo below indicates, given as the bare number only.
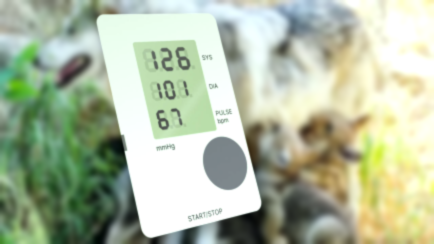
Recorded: 67
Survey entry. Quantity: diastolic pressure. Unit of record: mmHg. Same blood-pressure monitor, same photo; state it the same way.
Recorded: 101
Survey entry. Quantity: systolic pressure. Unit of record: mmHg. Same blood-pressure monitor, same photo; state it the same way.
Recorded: 126
